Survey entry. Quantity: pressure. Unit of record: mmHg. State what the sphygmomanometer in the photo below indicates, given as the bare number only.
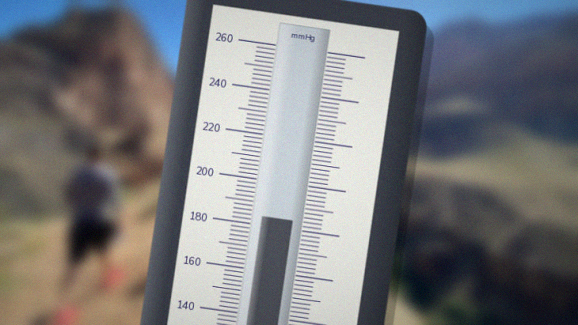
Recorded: 184
